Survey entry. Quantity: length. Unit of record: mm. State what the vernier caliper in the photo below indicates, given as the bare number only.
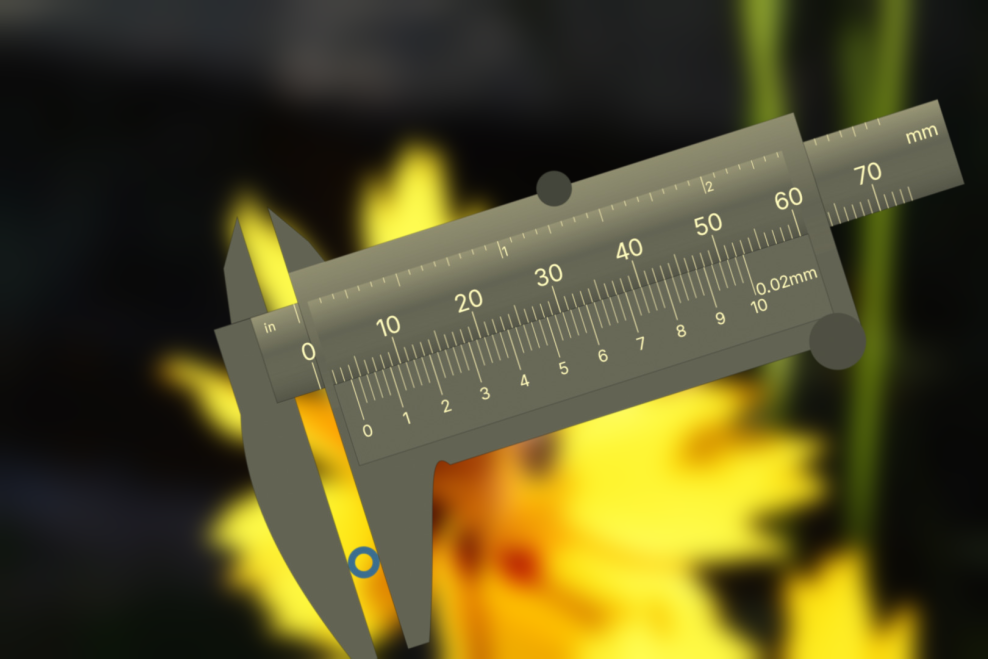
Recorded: 3.8
